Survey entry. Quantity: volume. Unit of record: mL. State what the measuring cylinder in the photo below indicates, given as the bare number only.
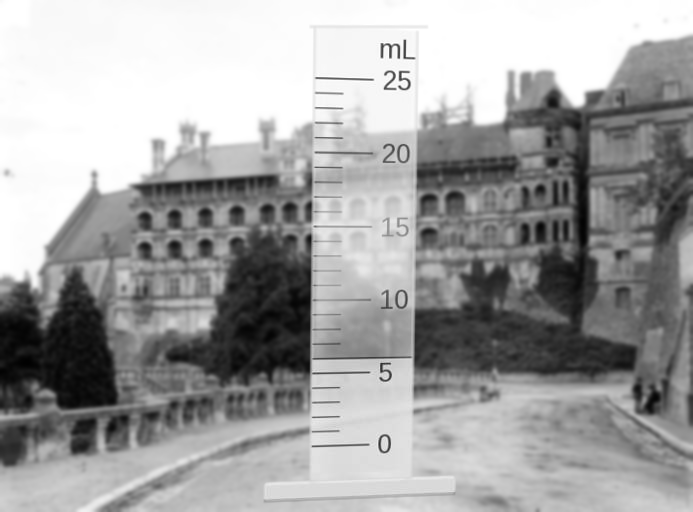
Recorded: 6
